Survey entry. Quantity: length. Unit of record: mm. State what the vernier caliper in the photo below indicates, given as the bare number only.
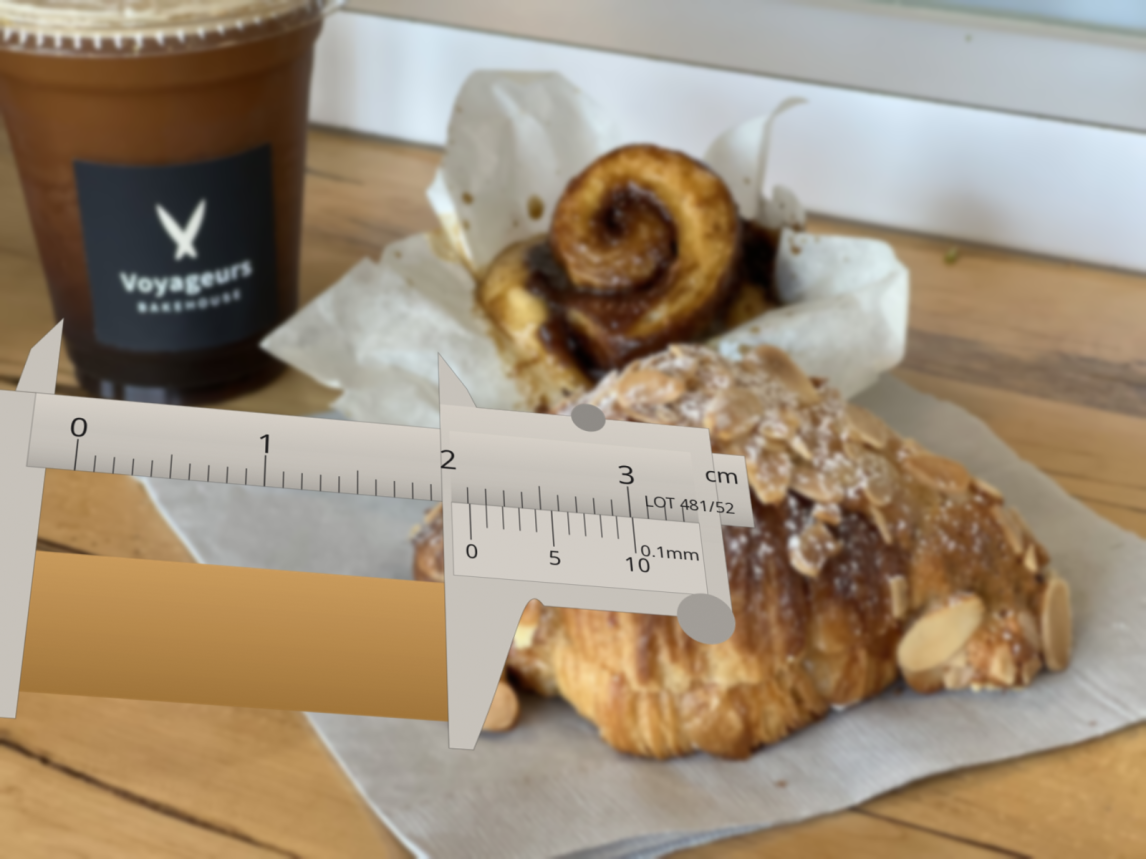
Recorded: 21.1
